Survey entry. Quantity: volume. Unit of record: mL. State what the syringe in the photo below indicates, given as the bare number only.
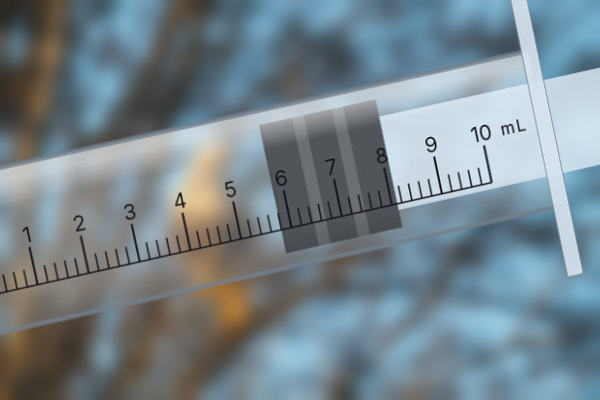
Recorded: 5.8
